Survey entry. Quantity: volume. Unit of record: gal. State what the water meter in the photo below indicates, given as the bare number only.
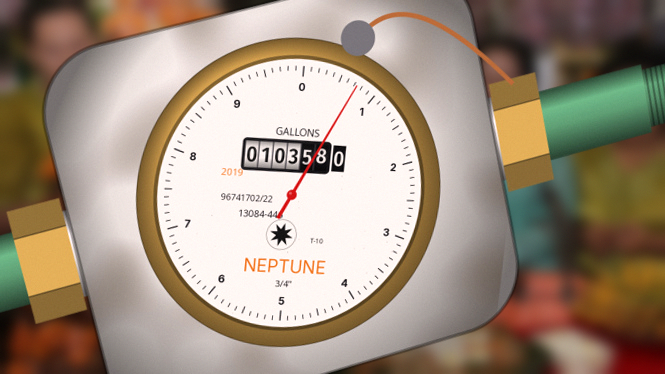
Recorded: 103580.7
